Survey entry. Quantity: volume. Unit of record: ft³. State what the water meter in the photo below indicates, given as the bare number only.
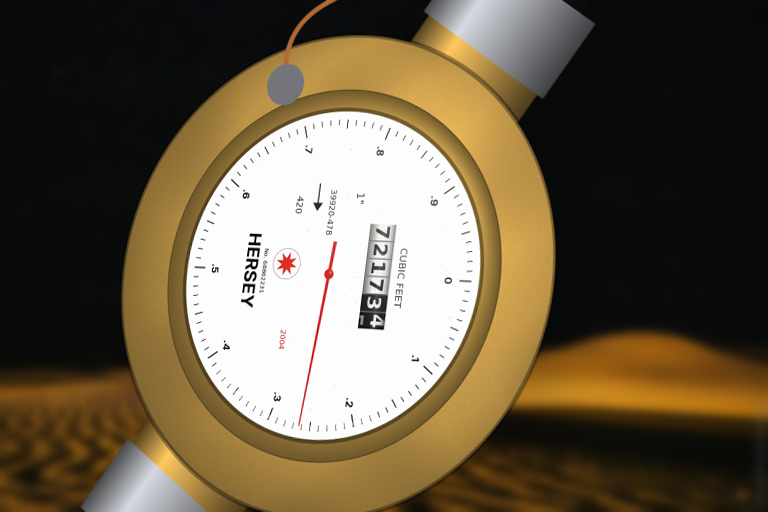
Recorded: 721734.26
